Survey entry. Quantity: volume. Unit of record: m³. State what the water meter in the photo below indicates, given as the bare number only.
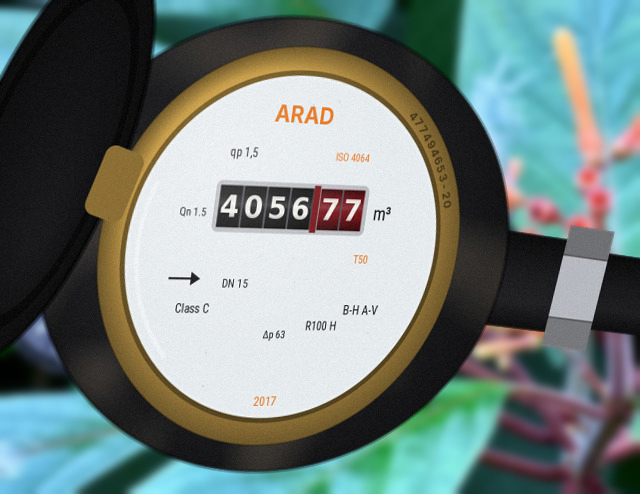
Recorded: 4056.77
